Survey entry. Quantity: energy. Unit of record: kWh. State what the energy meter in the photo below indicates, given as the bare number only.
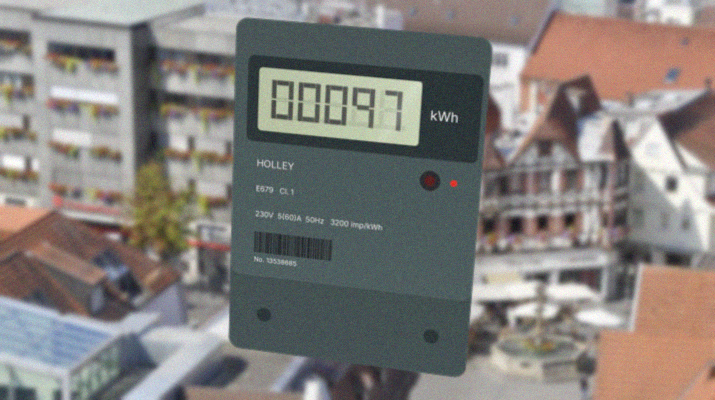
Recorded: 97
